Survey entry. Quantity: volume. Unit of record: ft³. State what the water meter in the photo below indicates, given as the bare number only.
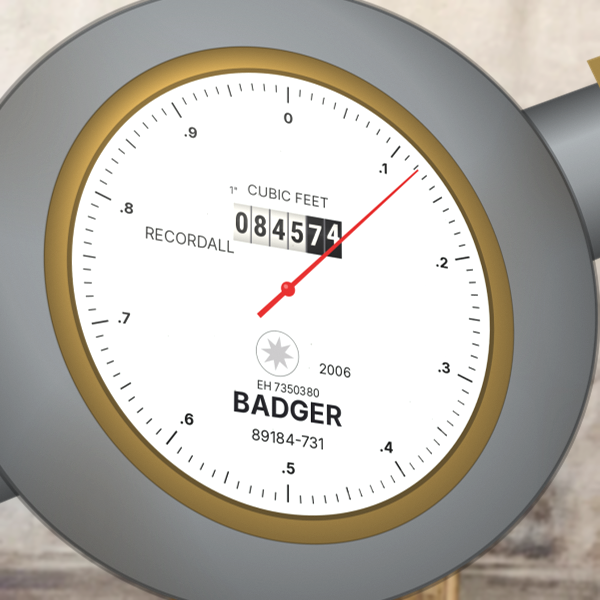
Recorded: 84574.12
